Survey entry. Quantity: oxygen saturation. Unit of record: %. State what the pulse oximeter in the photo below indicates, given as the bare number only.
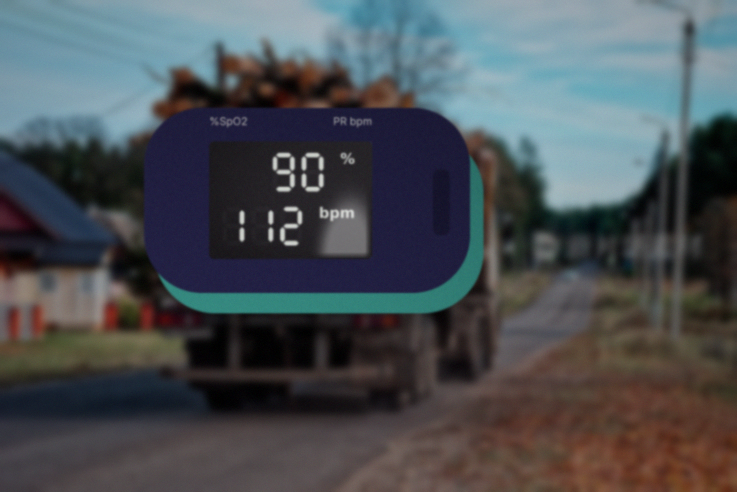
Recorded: 90
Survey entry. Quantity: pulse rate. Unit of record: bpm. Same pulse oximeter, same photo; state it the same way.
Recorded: 112
